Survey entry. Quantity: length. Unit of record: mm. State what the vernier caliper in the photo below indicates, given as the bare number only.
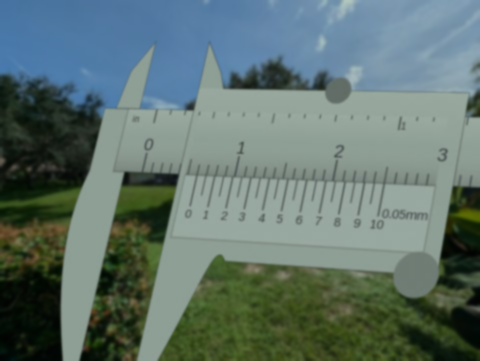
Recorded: 6.0
